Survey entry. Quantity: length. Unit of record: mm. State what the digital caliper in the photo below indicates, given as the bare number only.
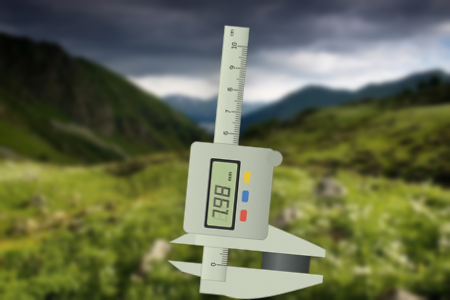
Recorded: 7.98
